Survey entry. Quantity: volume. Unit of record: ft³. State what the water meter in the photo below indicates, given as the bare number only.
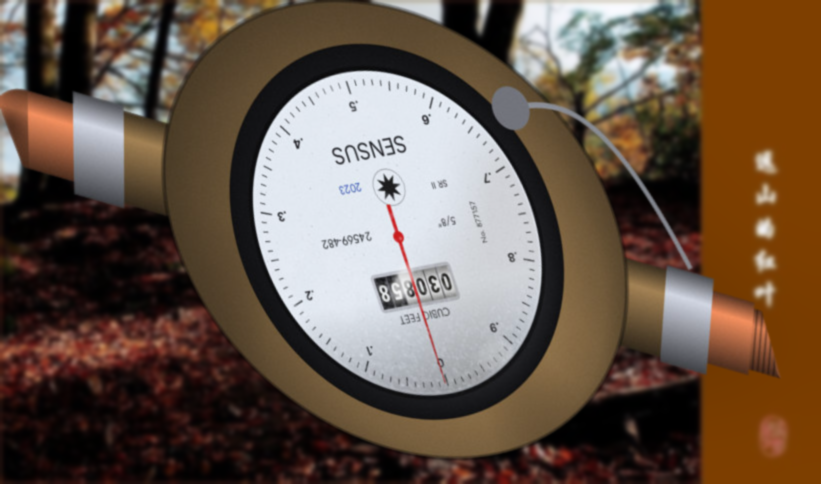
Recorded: 30858.00
